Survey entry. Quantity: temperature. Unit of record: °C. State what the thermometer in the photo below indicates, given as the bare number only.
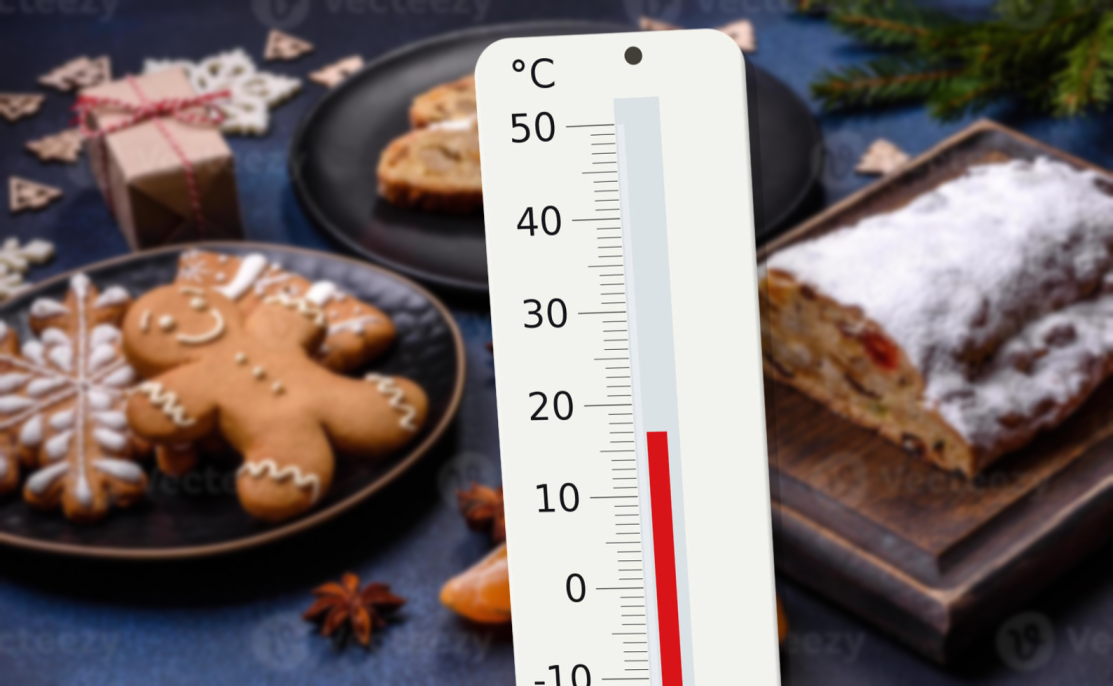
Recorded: 17
